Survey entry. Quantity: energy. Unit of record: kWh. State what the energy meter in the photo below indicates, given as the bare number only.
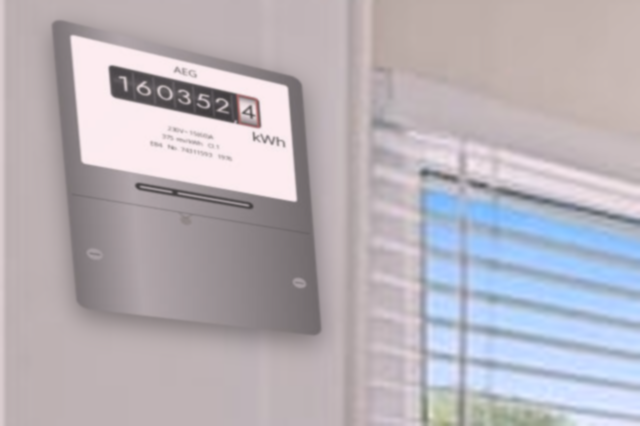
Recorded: 160352.4
